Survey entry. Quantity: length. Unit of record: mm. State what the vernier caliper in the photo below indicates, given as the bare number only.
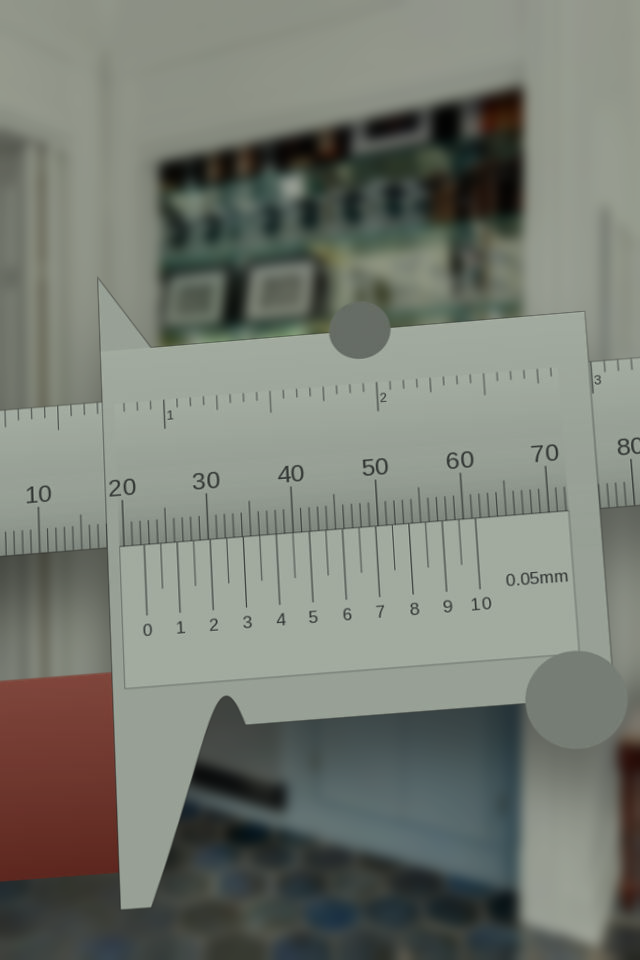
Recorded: 22.4
